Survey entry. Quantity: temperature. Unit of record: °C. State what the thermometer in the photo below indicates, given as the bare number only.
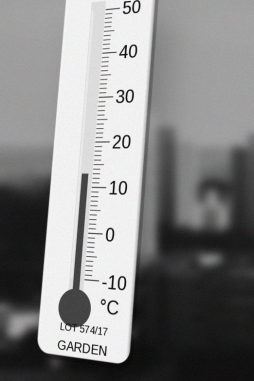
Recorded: 13
